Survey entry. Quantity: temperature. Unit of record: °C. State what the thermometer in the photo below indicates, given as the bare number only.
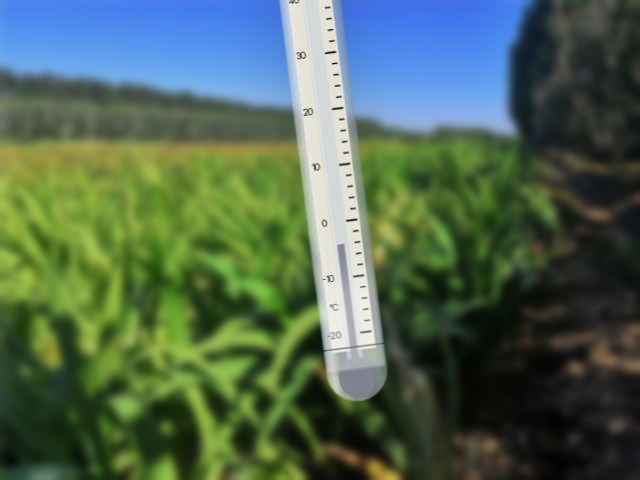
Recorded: -4
